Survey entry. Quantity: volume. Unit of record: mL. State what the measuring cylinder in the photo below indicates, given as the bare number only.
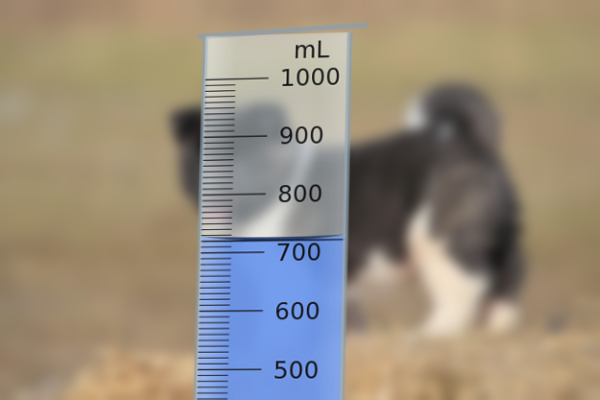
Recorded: 720
